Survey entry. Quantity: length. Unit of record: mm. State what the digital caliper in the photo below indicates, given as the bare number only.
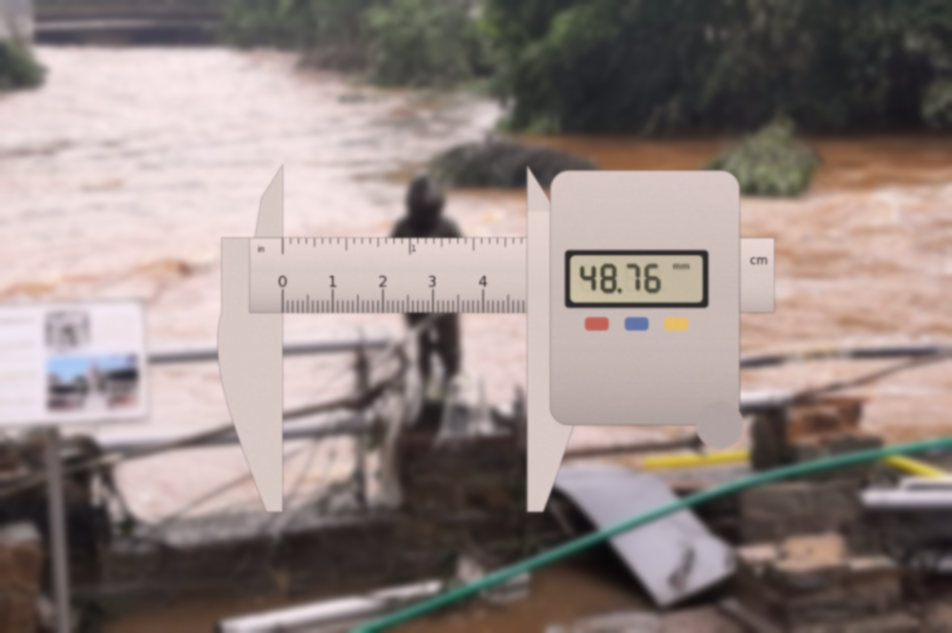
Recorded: 48.76
